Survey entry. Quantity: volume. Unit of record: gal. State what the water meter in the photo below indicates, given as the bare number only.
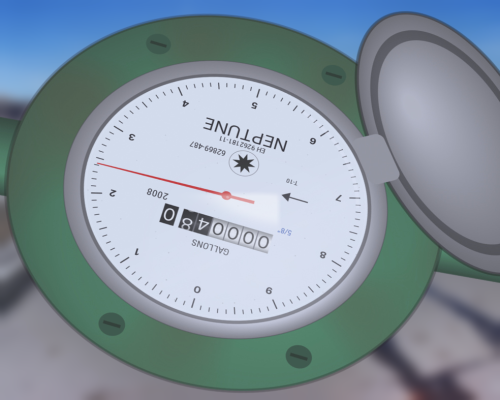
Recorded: 482.4
